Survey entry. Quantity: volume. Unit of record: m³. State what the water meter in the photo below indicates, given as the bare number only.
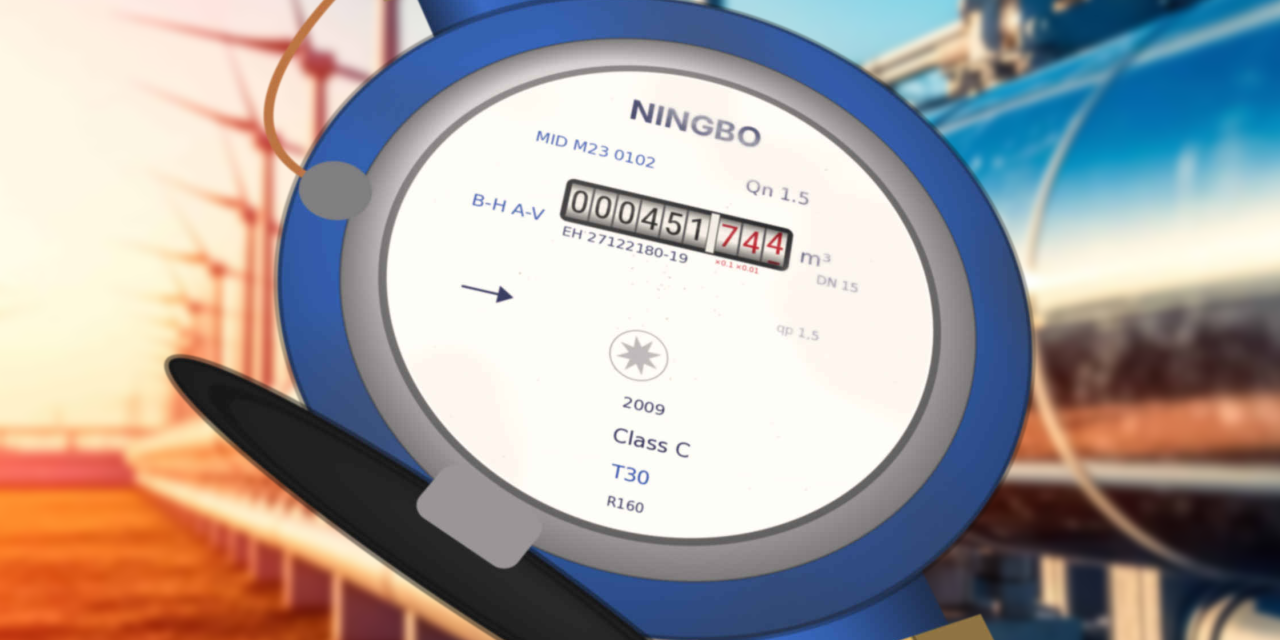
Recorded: 451.744
